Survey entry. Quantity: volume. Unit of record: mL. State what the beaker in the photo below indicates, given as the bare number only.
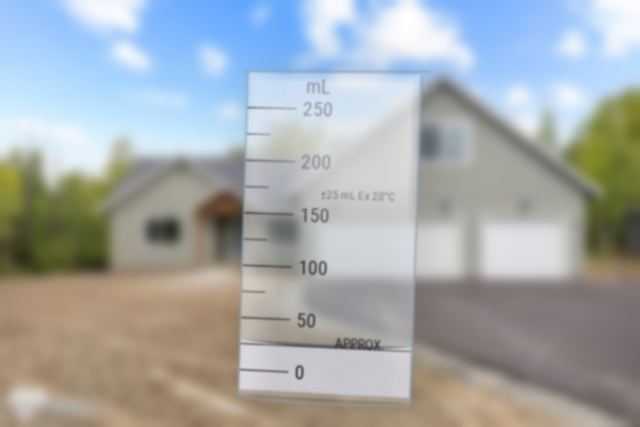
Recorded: 25
